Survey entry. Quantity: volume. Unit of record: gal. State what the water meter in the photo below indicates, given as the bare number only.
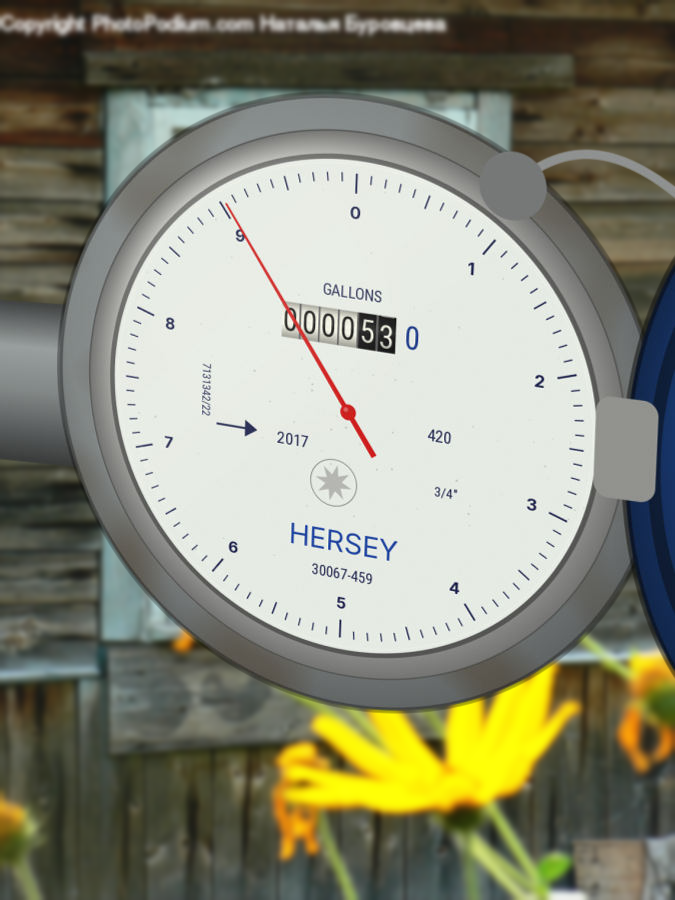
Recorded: 529.0
